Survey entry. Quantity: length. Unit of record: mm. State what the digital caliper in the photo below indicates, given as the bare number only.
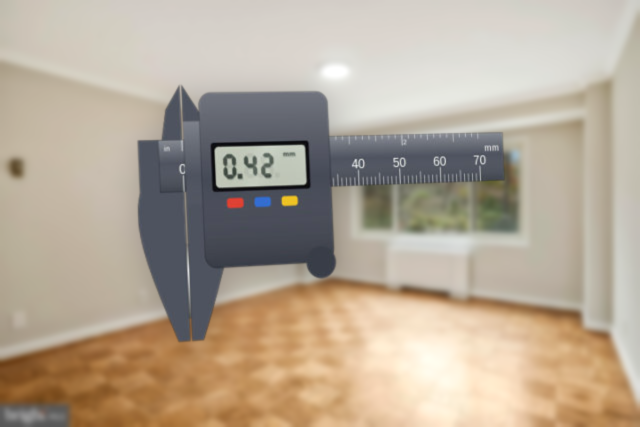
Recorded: 0.42
